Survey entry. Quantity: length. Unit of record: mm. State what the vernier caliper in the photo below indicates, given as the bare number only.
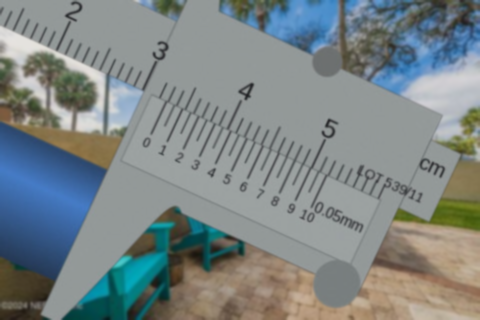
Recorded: 32.8
